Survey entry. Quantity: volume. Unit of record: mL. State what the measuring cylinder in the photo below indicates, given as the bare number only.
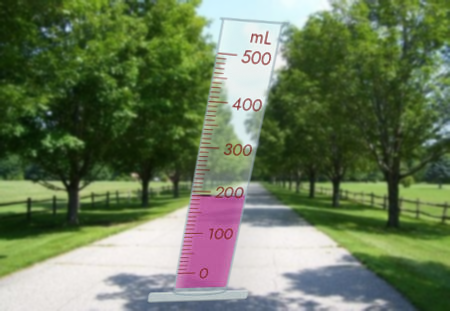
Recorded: 190
